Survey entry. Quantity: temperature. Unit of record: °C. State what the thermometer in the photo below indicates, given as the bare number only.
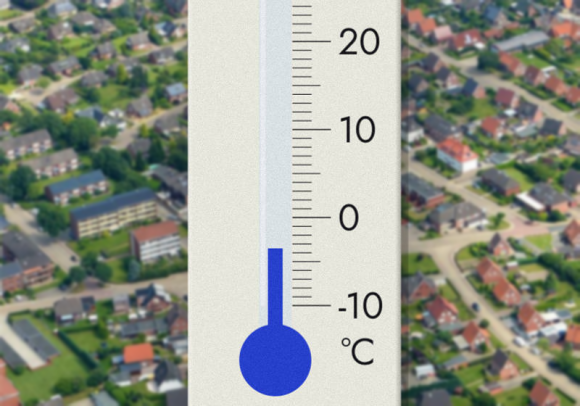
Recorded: -3.5
